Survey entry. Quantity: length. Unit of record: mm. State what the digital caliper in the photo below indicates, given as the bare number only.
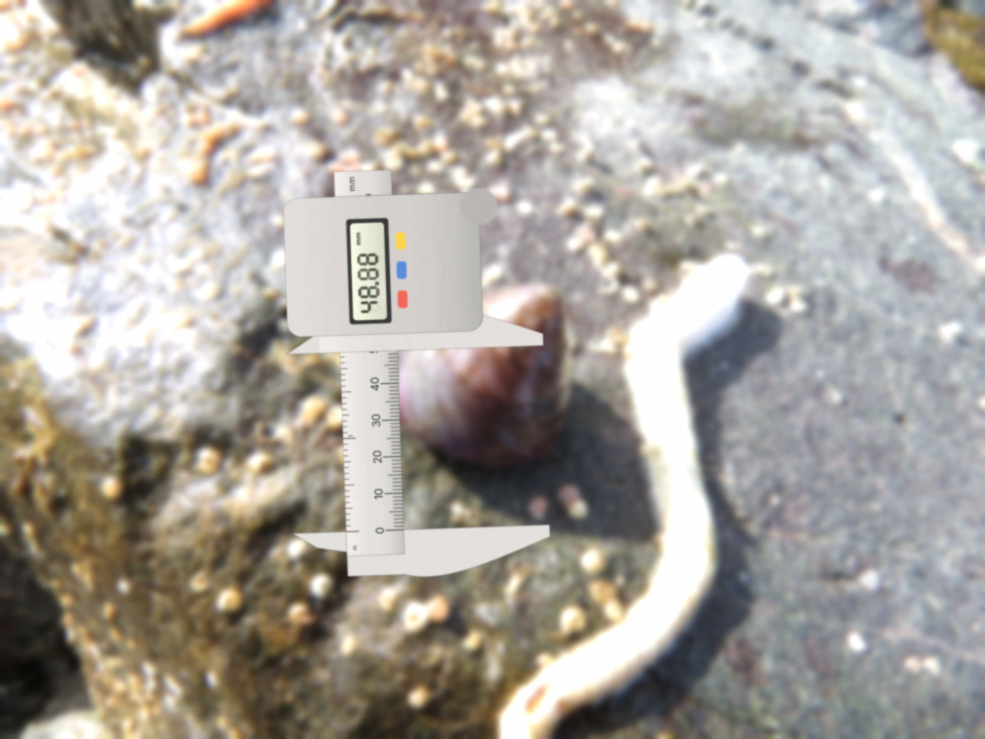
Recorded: 48.88
